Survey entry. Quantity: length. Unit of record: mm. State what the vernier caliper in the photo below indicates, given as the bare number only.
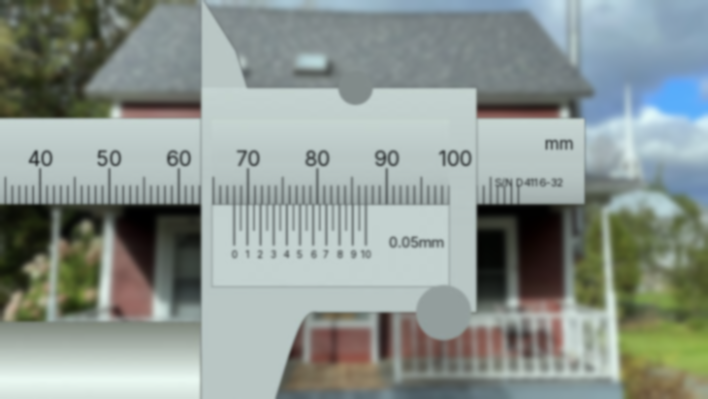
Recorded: 68.0
